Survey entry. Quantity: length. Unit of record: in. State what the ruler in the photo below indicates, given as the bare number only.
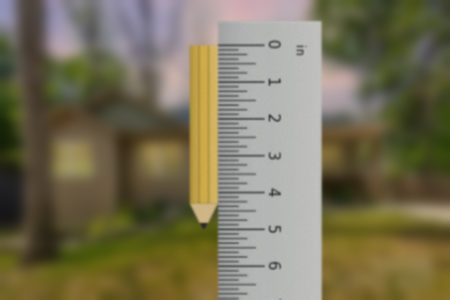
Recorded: 5
